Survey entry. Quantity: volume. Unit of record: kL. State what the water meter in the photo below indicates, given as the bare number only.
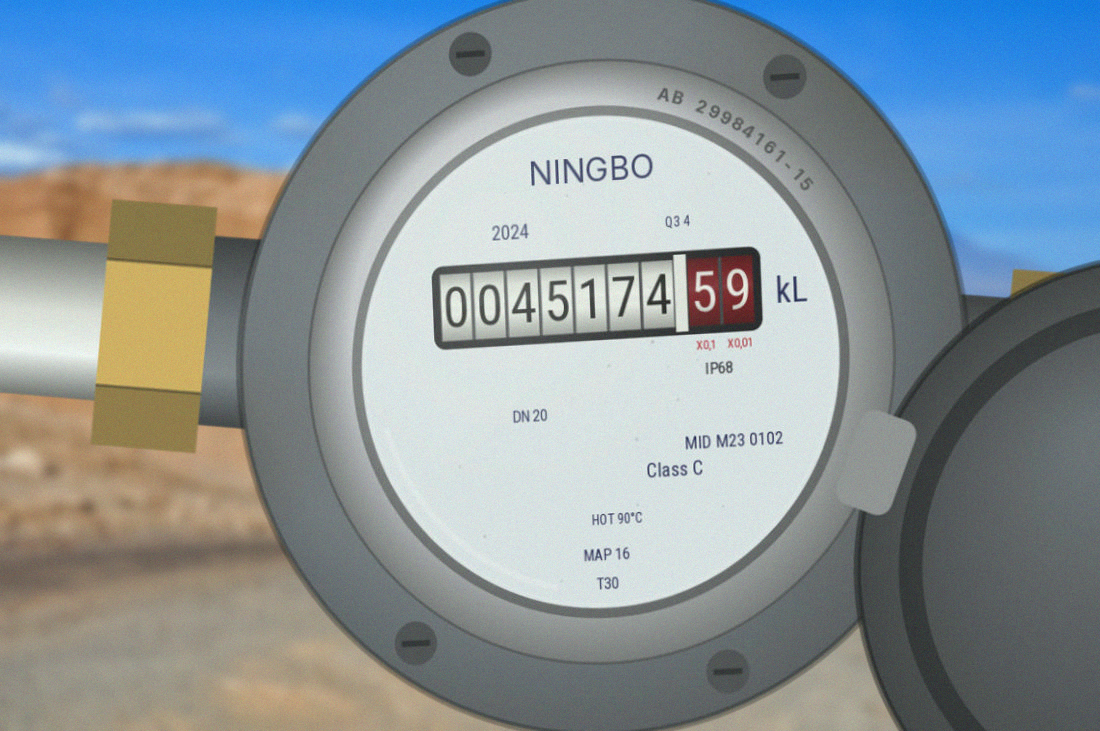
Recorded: 45174.59
